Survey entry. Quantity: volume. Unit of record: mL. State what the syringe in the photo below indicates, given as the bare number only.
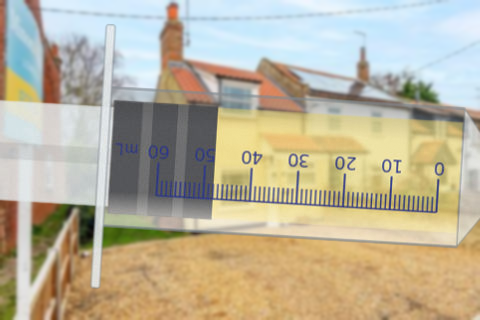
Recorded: 48
